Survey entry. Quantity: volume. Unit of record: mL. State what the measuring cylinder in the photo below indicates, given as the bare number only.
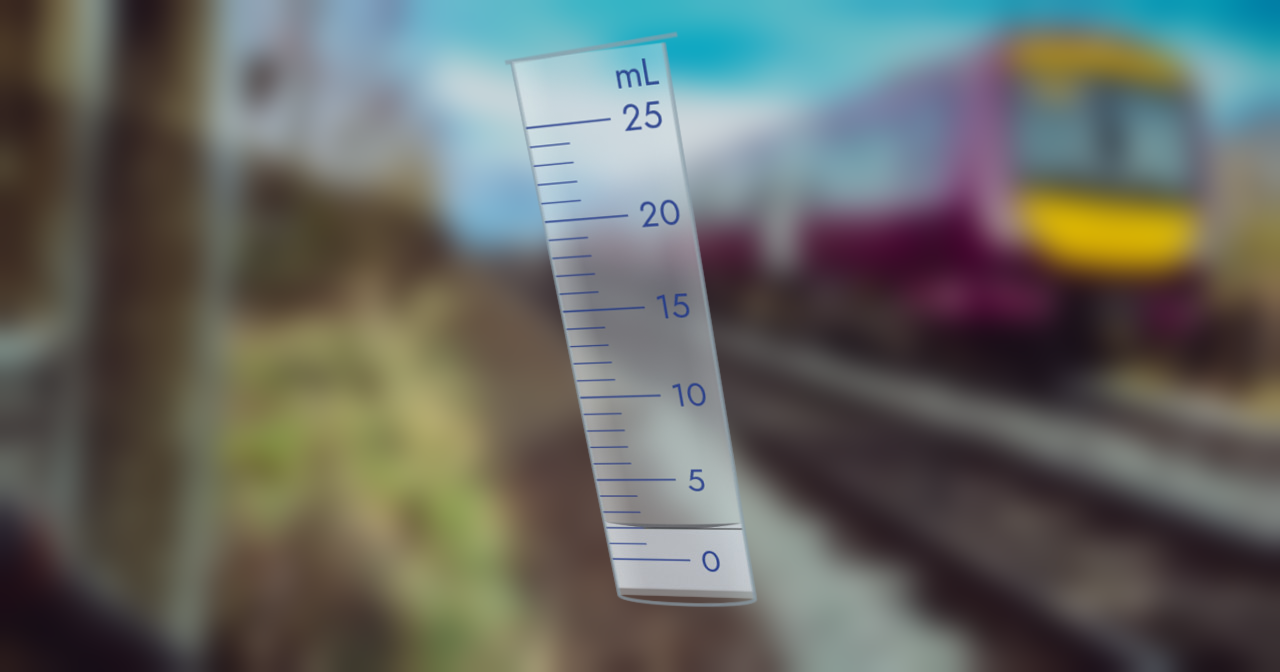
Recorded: 2
